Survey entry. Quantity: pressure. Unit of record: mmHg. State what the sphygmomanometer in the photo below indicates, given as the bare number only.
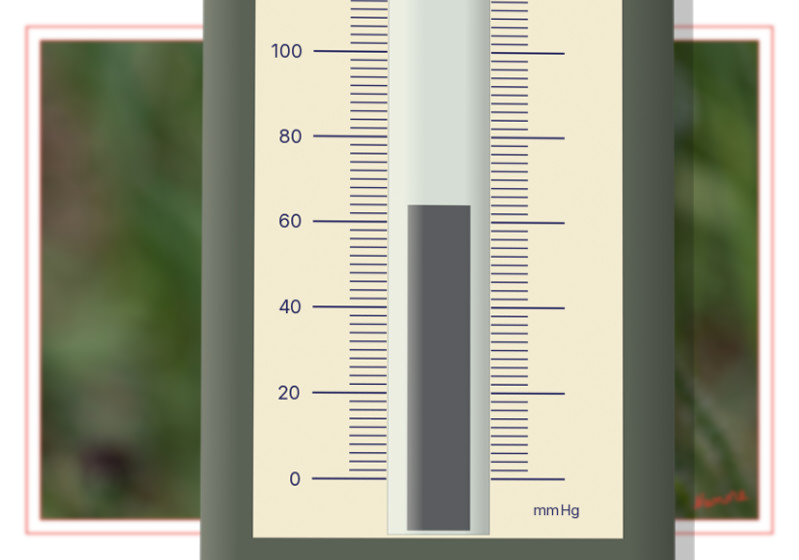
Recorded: 64
